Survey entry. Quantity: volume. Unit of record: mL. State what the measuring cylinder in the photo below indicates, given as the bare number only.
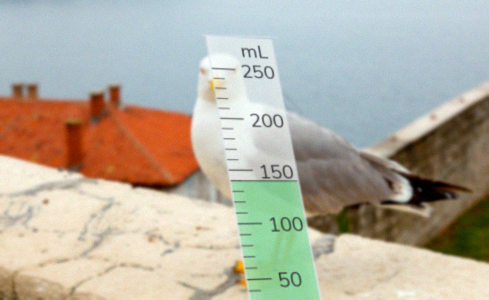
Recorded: 140
